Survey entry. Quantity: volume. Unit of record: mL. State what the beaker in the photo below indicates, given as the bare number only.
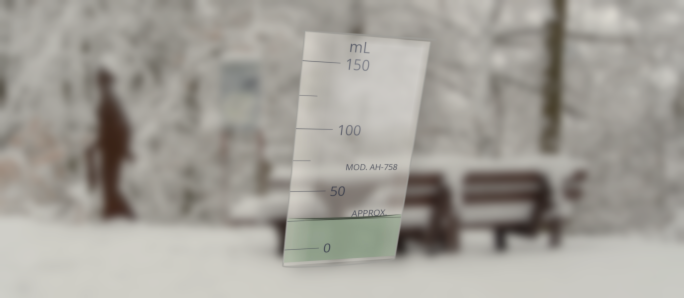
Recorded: 25
